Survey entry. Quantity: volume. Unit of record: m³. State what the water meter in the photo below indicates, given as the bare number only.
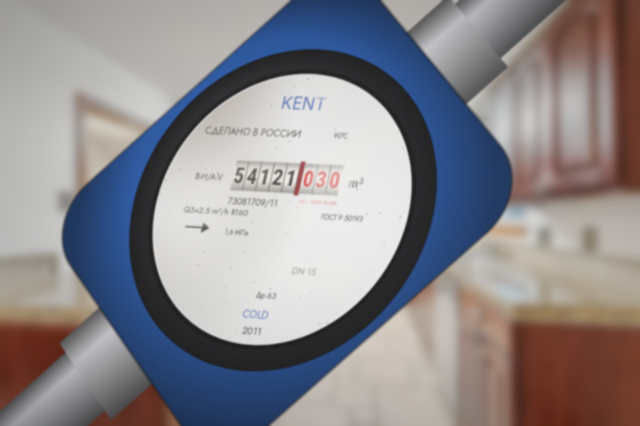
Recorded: 54121.030
